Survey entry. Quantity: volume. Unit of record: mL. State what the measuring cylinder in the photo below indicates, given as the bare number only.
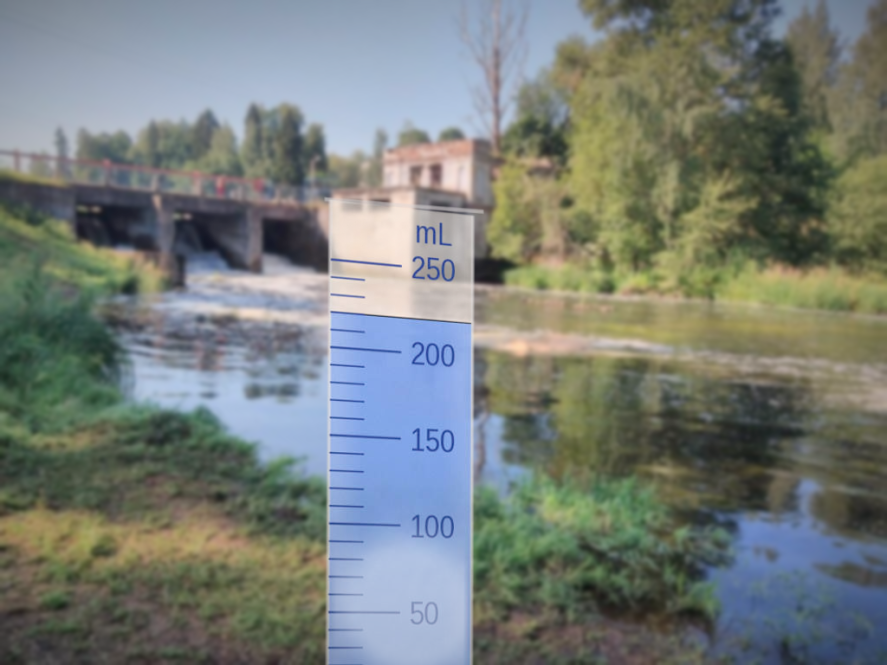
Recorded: 220
